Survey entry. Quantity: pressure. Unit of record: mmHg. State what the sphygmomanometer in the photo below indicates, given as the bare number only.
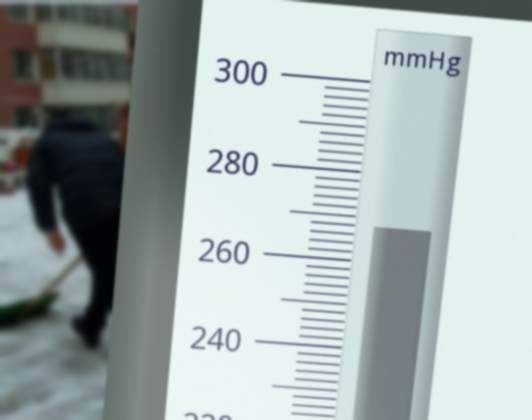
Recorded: 268
